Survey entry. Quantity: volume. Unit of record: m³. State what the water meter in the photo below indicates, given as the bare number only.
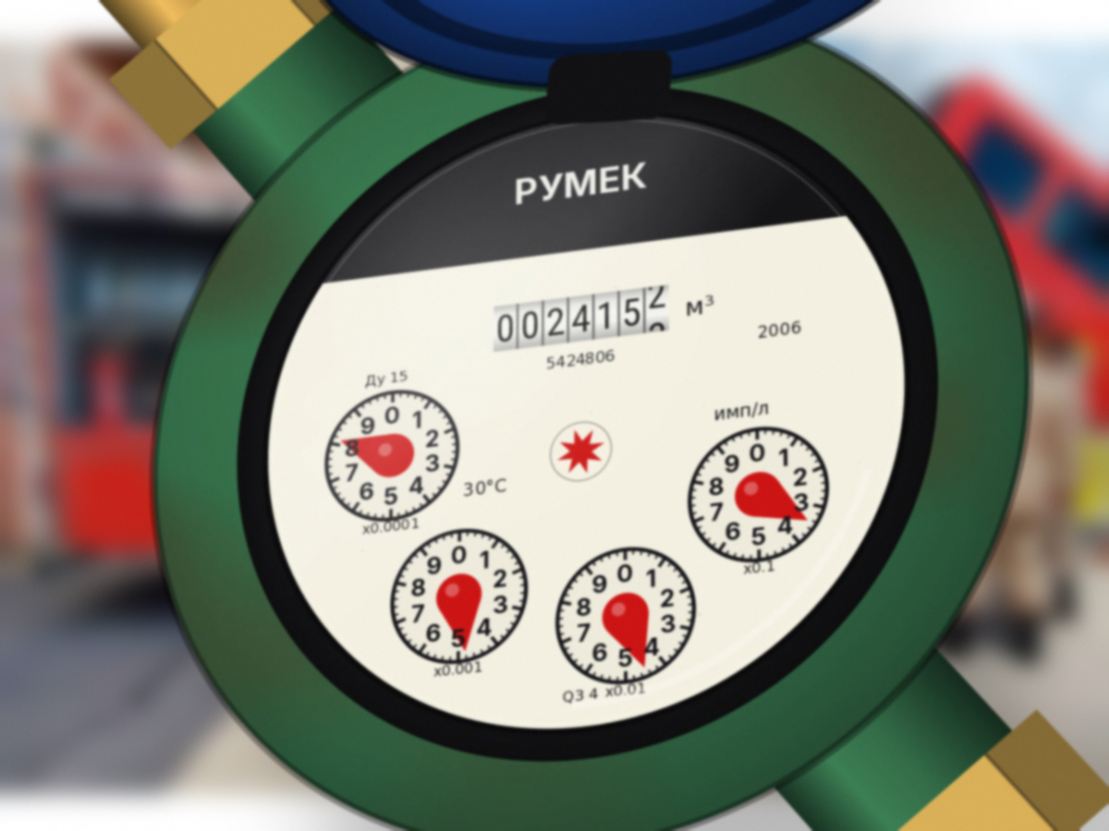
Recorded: 24152.3448
